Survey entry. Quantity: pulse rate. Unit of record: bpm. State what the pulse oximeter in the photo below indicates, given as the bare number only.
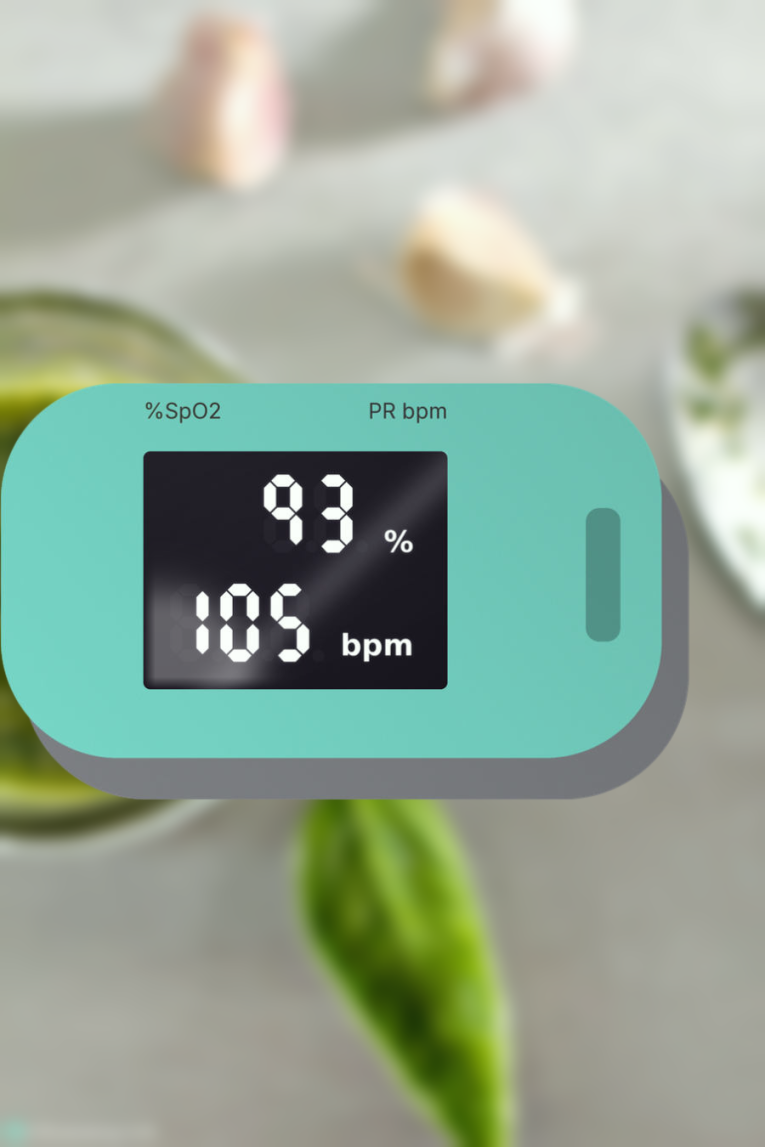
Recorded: 105
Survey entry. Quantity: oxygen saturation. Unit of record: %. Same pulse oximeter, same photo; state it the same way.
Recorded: 93
